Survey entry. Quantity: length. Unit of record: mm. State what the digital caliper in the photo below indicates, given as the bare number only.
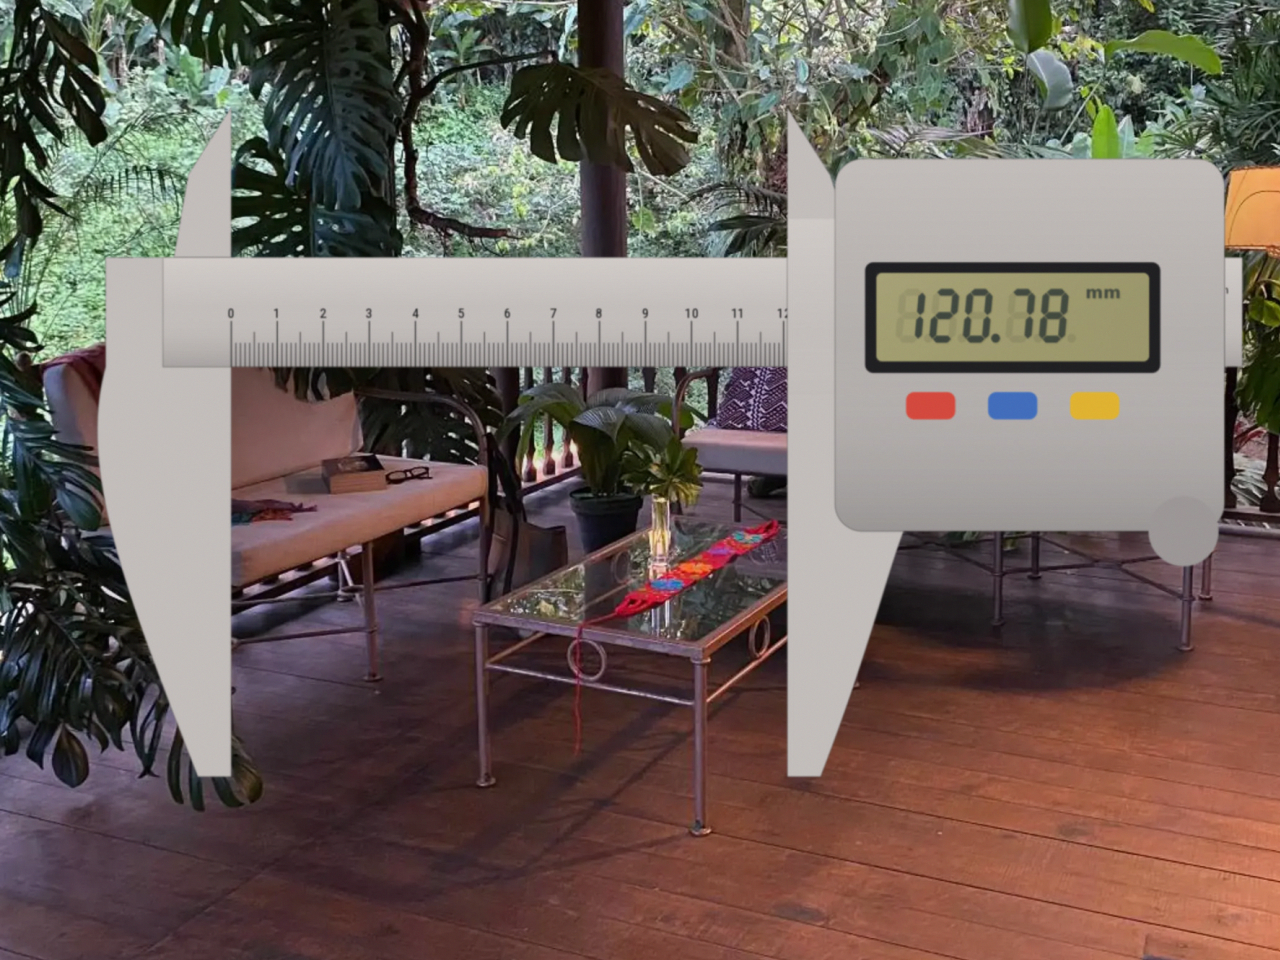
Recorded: 120.78
